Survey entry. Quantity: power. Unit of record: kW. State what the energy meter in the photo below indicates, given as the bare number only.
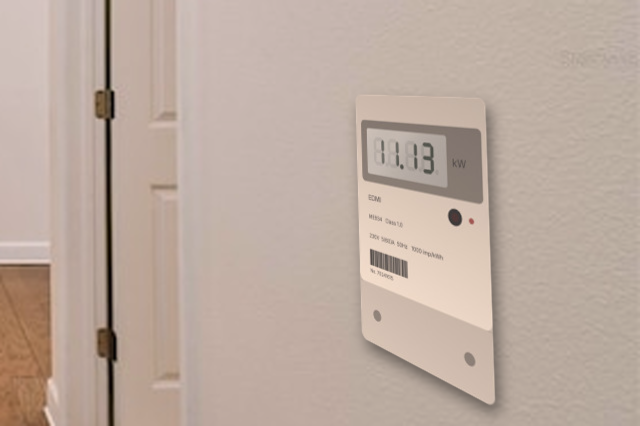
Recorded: 11.13
